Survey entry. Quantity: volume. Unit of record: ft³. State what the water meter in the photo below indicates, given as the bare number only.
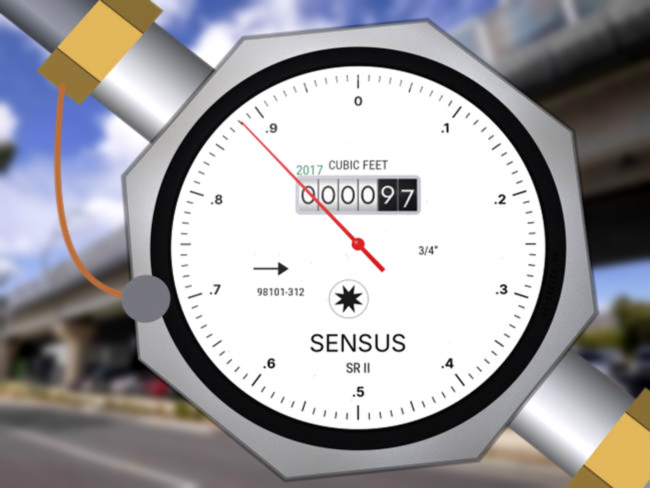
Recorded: 96.88
